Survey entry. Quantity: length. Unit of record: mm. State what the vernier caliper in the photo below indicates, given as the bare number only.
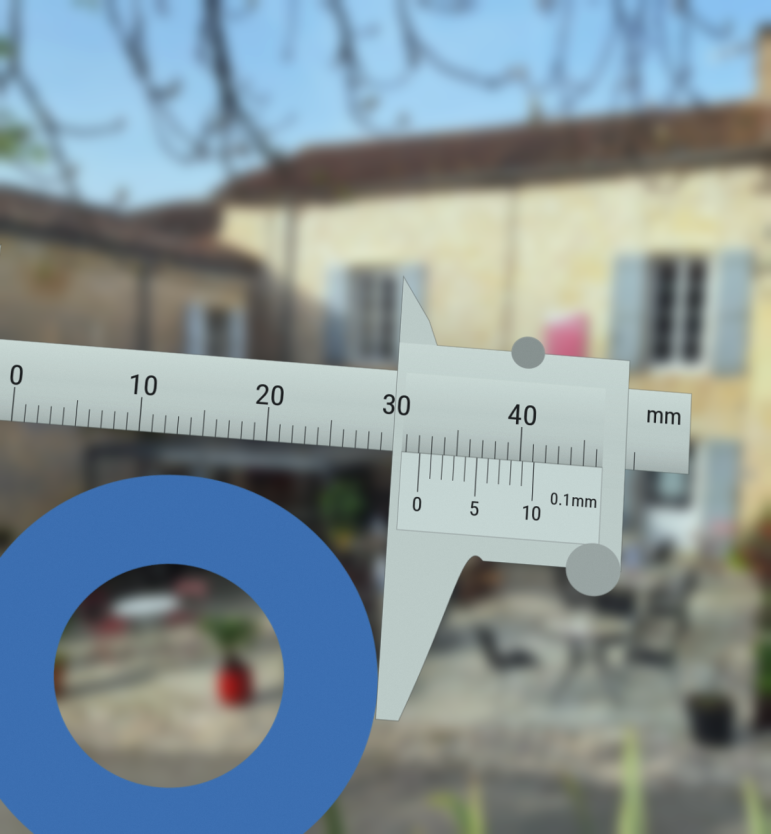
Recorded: 32.1
